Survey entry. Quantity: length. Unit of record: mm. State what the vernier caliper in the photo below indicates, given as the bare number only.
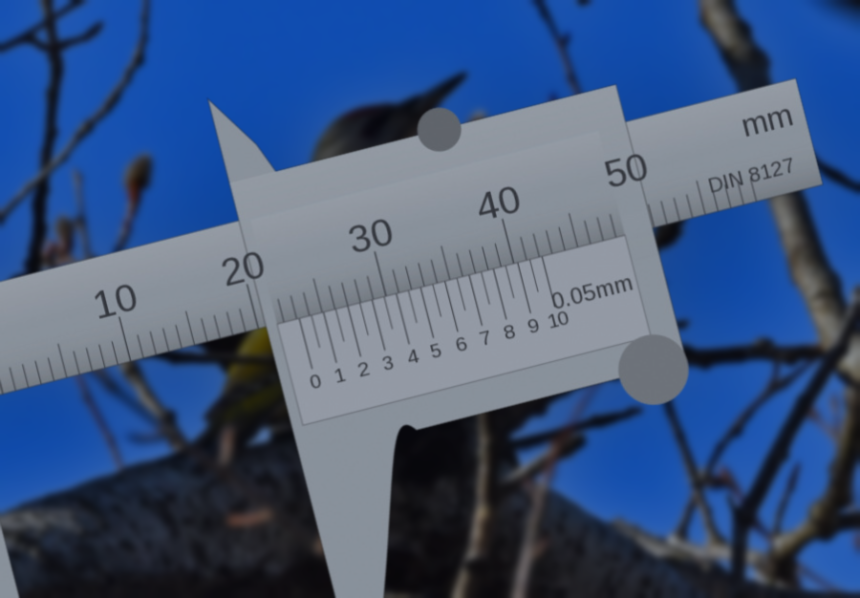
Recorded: 23.2
